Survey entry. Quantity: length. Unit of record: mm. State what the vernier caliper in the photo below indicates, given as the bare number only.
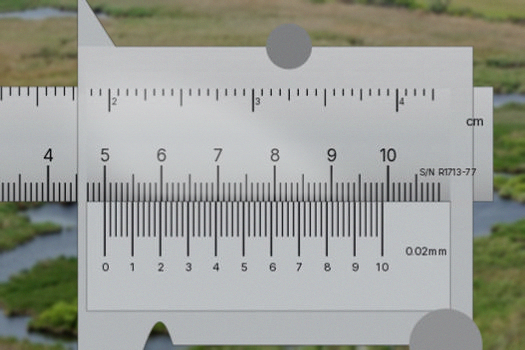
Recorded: 50.0
